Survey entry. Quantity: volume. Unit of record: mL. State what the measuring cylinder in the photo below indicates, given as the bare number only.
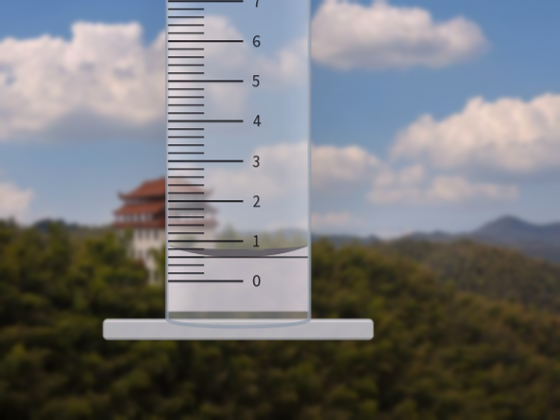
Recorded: 0.6
